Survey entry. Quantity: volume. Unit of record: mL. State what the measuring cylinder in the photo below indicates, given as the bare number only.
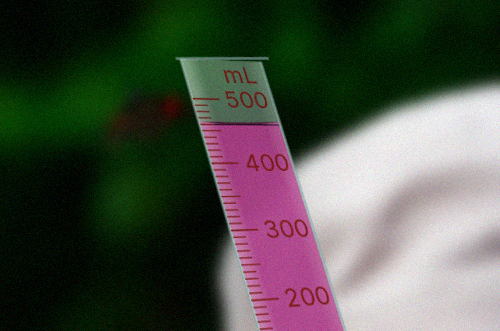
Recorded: 460
